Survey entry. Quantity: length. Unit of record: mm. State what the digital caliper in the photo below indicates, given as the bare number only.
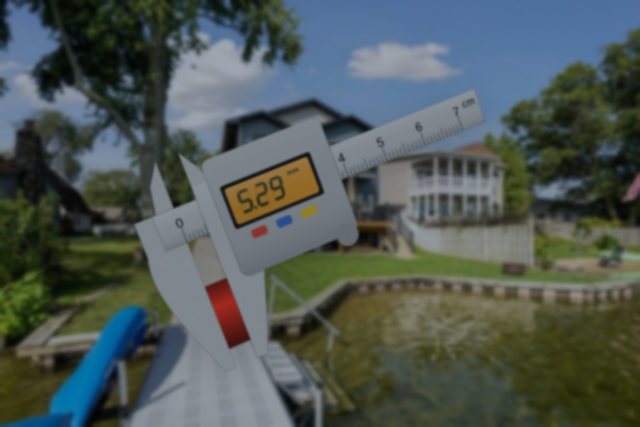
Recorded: 5.29
